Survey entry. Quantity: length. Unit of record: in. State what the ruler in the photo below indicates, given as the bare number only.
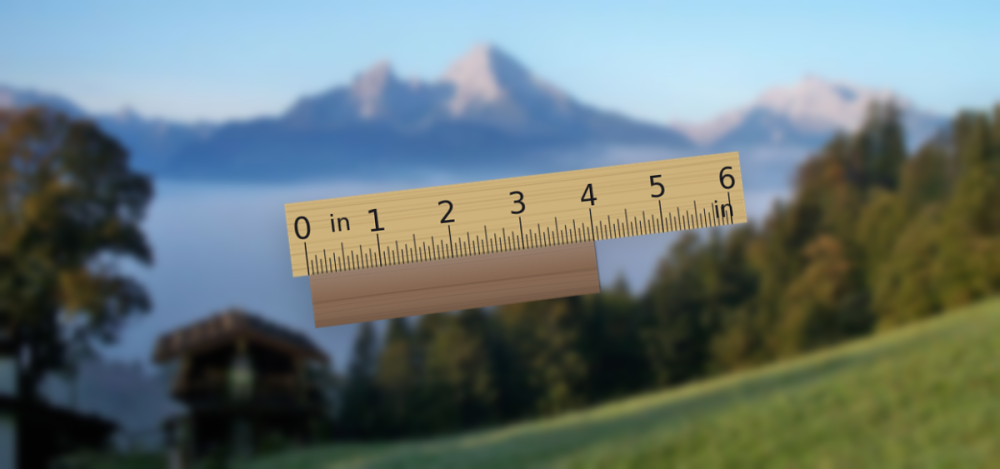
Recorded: 4
